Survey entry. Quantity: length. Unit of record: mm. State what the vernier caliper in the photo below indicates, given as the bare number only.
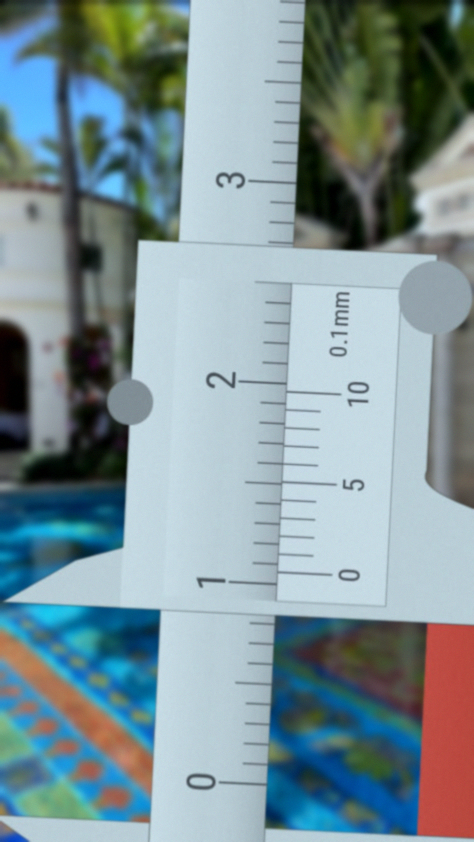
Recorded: 10.6
